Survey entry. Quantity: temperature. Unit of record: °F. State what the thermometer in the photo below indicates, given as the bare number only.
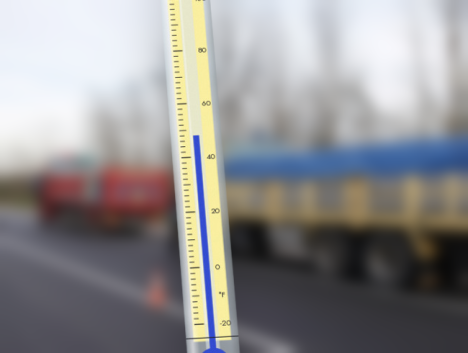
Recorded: 48
